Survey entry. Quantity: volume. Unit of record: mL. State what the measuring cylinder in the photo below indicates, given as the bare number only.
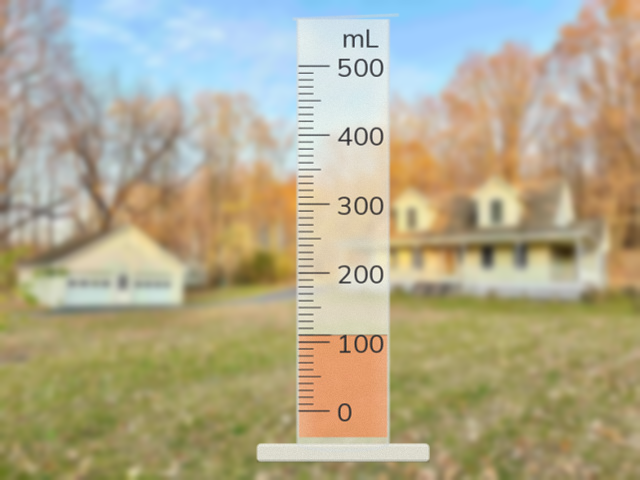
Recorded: 110
